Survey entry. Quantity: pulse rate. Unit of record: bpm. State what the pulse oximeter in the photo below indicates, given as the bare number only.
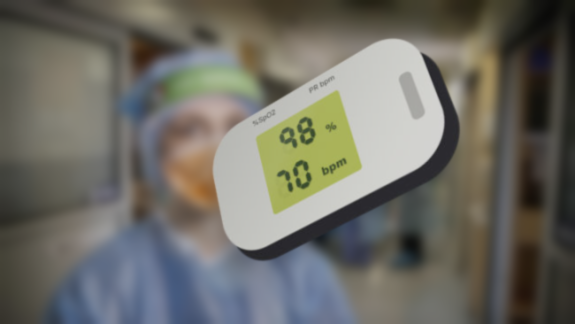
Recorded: 70
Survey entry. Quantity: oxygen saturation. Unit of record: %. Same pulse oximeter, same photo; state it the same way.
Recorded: 98
